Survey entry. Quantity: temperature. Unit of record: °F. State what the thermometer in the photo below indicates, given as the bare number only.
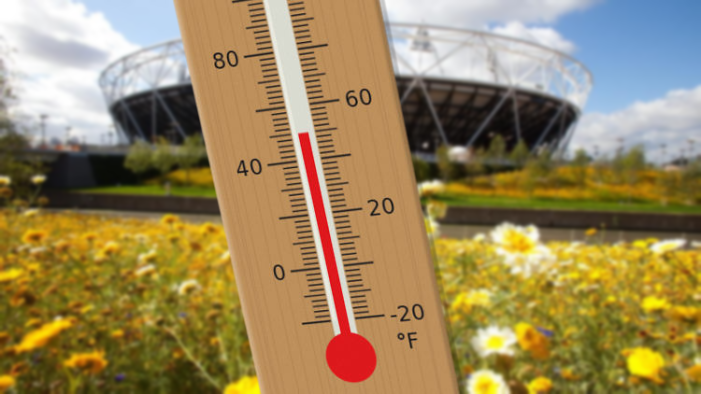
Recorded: 50
